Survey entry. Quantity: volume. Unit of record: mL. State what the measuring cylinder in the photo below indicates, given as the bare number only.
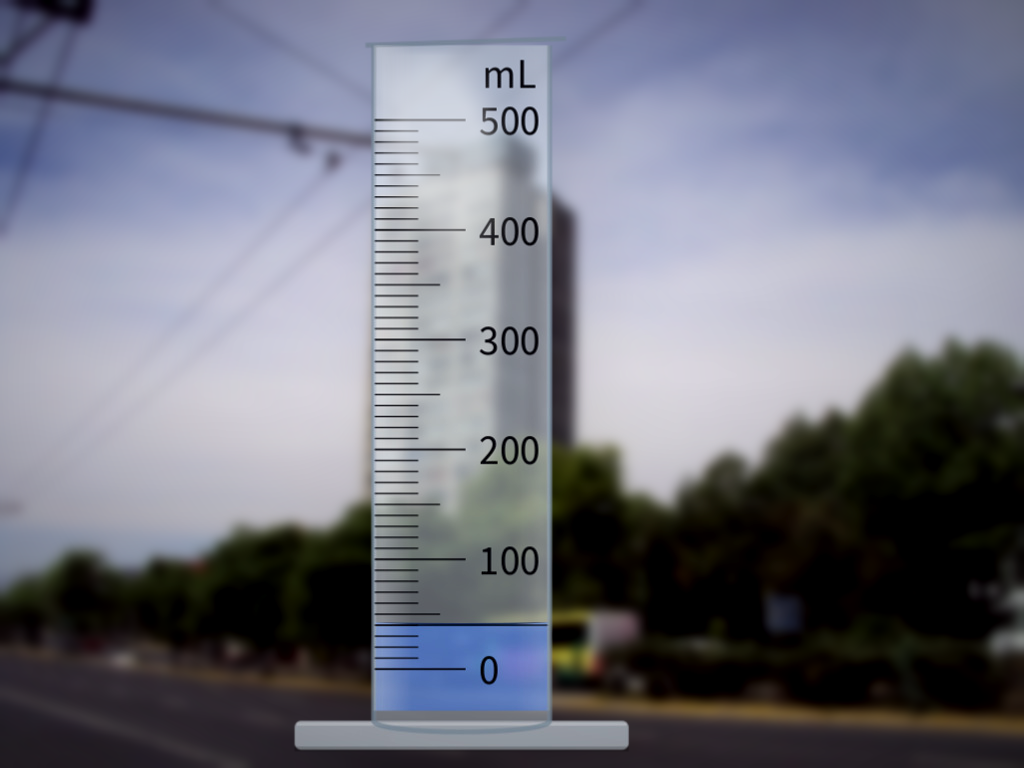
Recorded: 40
